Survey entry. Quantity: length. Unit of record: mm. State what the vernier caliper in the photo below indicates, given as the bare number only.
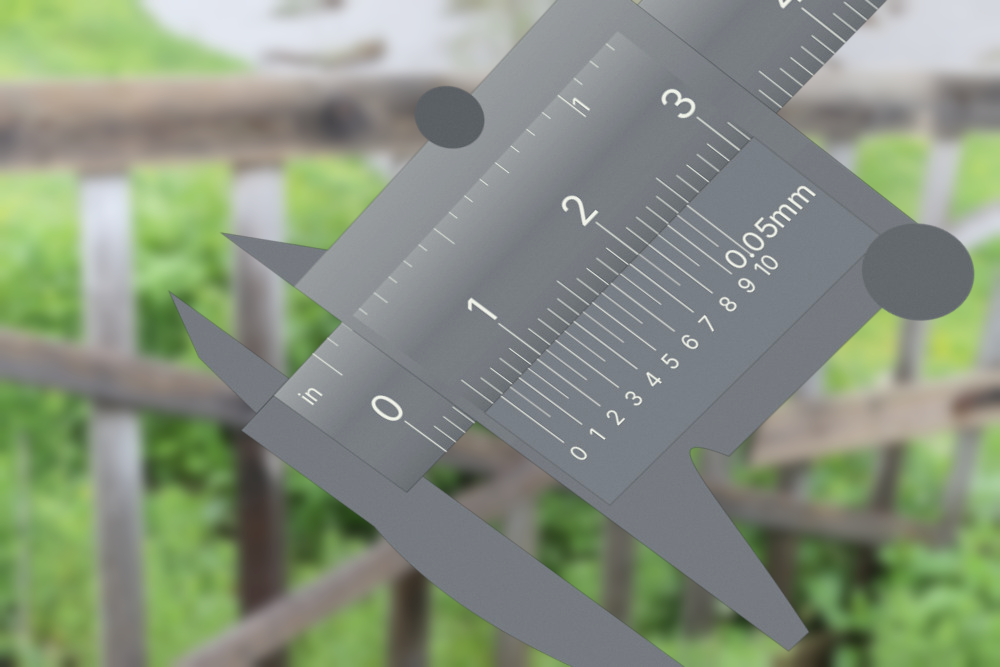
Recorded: 5.8
